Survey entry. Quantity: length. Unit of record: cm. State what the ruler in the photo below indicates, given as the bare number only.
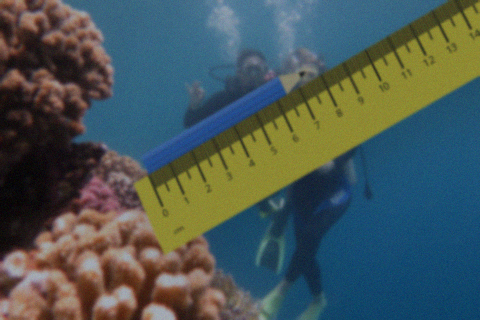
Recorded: 7.5
